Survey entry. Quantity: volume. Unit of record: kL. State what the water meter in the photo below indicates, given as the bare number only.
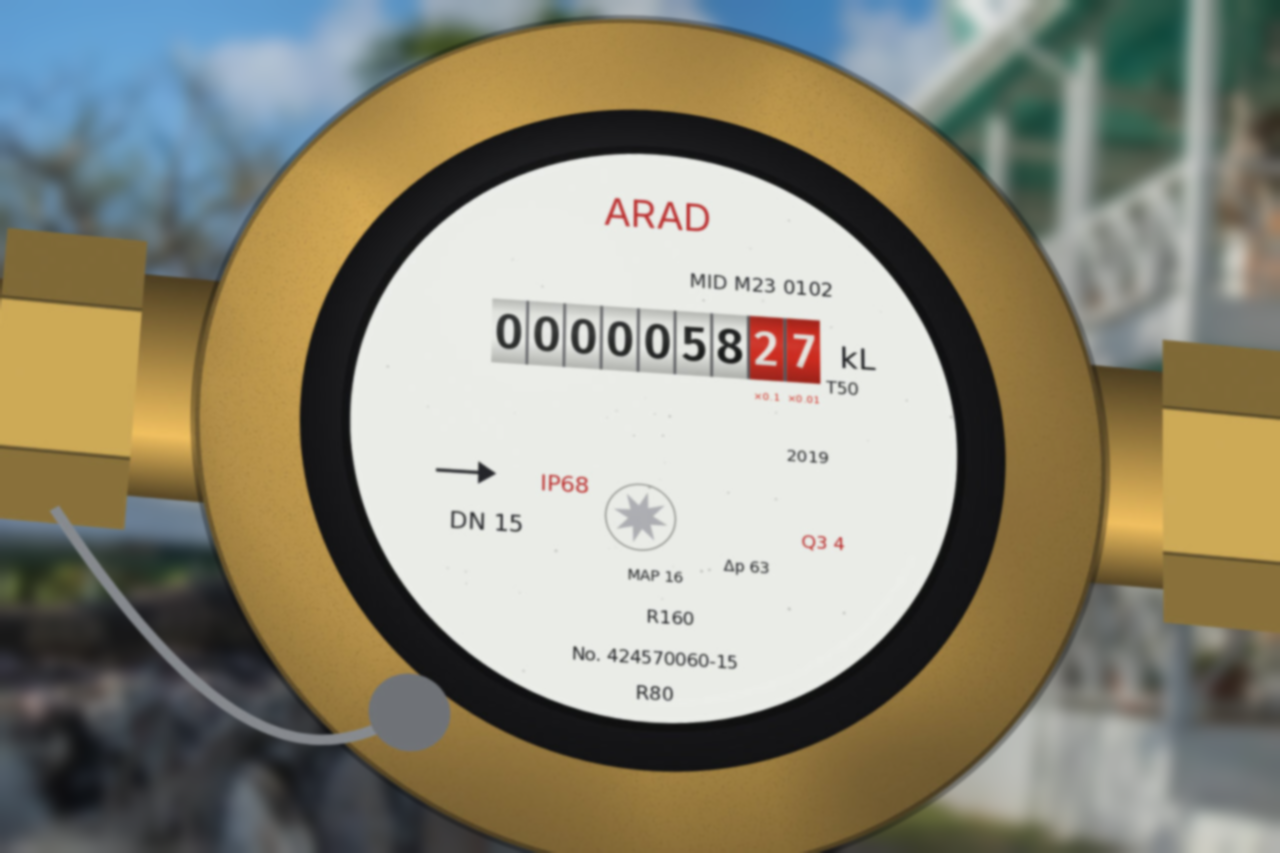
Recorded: 58.27
